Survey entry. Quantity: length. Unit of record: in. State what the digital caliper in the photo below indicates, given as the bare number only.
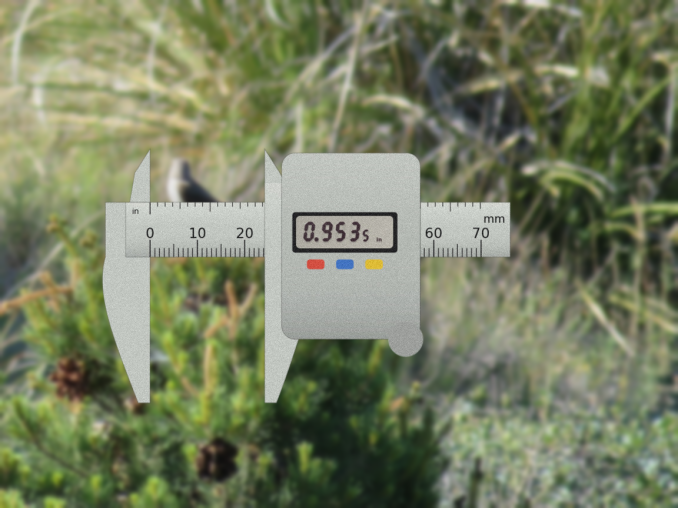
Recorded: 0.9535
